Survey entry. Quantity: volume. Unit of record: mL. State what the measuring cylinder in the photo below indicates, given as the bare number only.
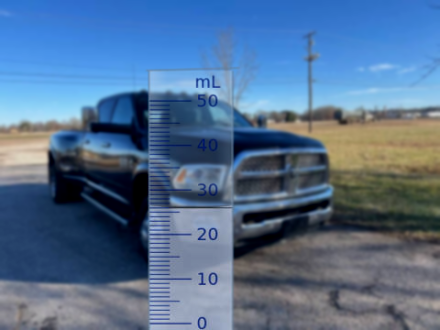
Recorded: 26
